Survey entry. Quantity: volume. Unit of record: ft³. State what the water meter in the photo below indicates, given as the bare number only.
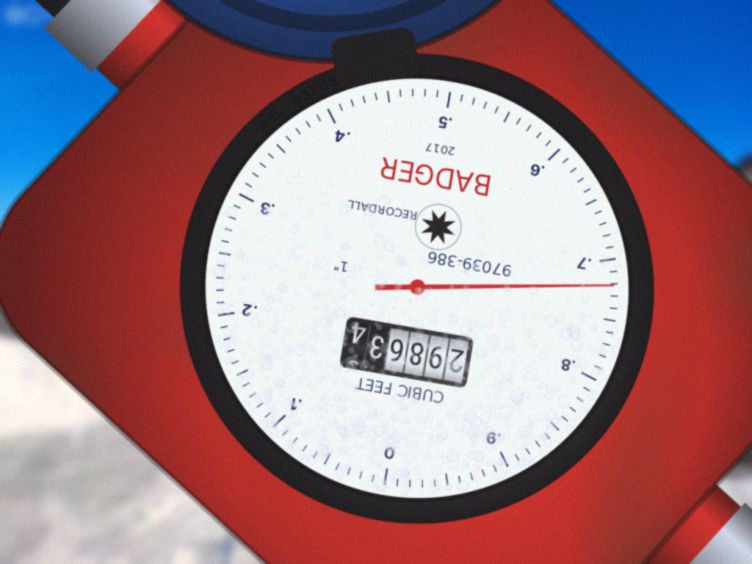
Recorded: 298633.72
